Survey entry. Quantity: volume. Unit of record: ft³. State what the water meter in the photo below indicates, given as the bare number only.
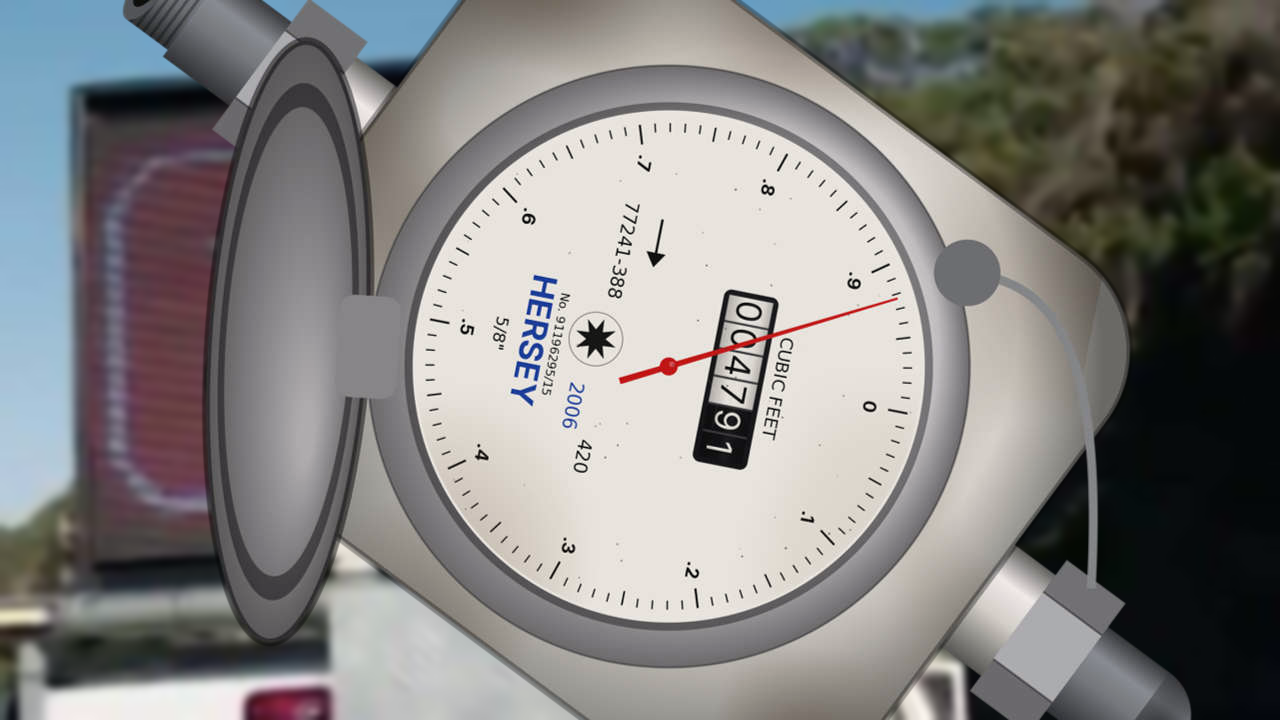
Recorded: 4790.92
